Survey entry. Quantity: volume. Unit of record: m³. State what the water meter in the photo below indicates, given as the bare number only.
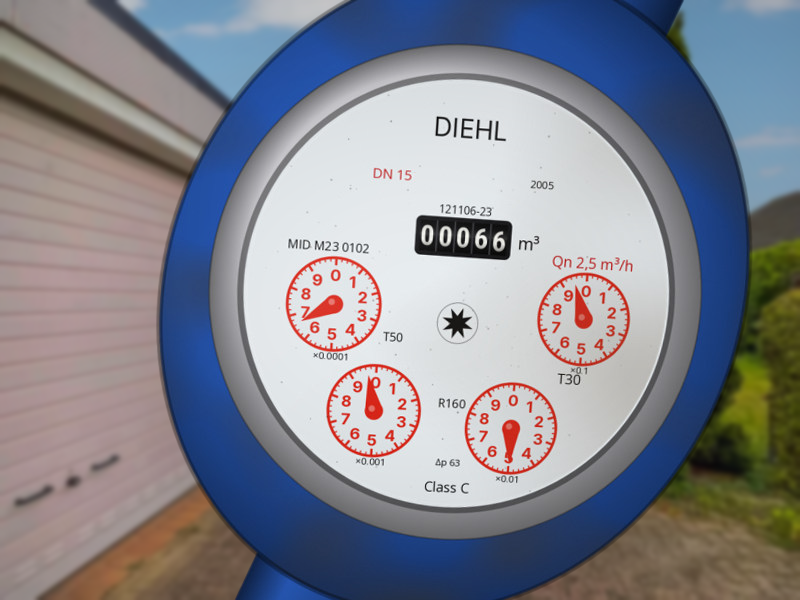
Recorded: 65.9496
